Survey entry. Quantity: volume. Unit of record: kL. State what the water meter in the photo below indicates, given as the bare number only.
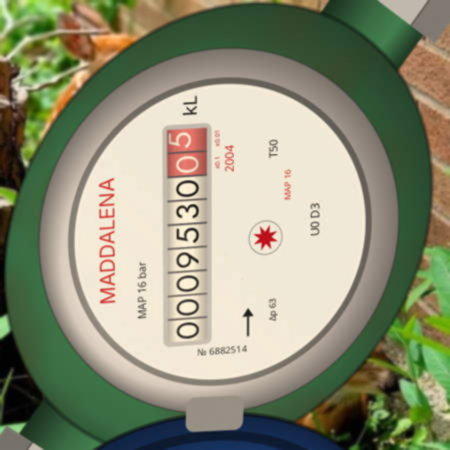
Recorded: 9530.05
